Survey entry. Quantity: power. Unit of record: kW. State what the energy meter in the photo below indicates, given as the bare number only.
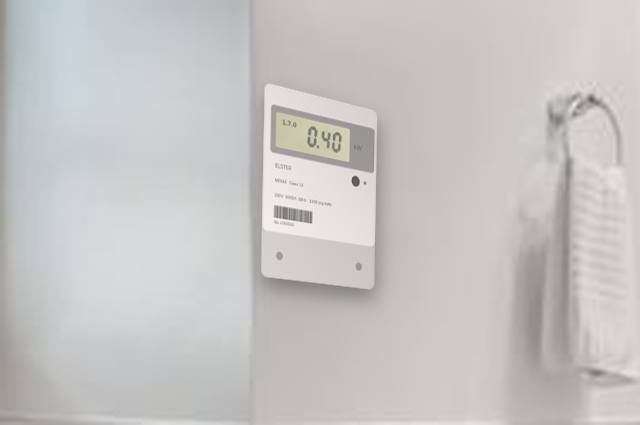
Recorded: 0.40
